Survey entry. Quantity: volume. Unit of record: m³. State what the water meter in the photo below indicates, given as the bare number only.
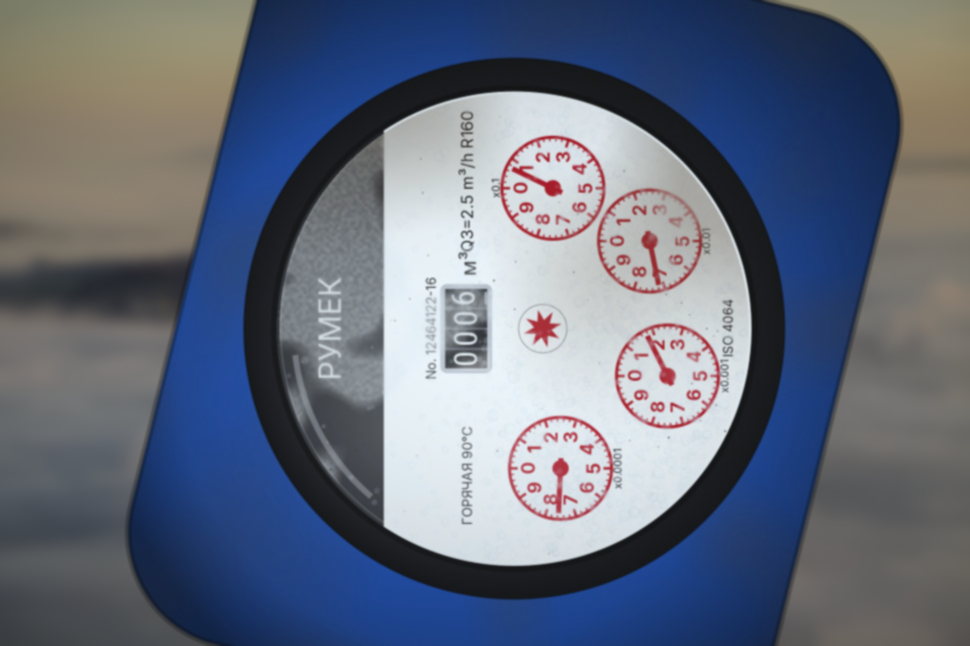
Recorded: 6.0717
